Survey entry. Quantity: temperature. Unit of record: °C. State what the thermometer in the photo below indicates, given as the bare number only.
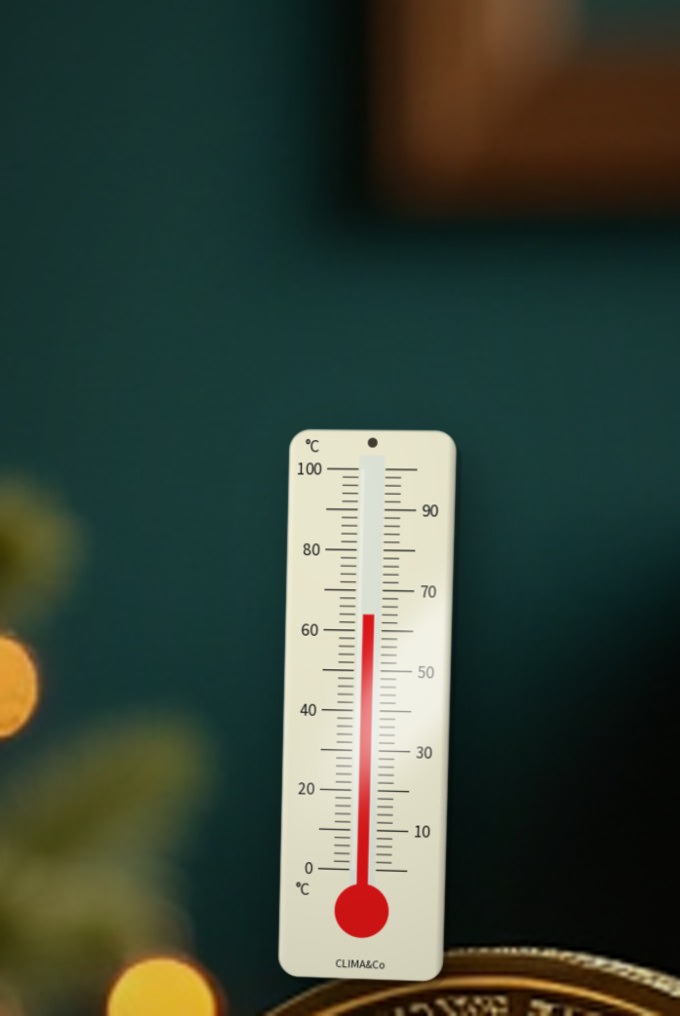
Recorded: 64
